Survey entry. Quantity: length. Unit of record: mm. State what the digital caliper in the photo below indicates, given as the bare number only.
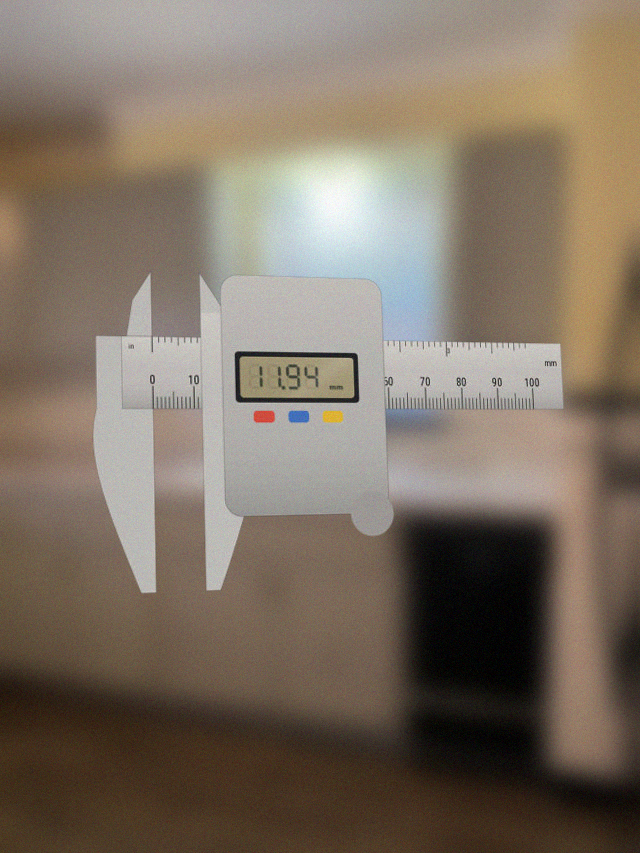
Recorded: 11.94
